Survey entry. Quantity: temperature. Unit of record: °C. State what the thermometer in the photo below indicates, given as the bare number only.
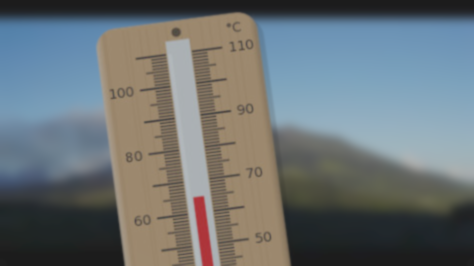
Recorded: 65
